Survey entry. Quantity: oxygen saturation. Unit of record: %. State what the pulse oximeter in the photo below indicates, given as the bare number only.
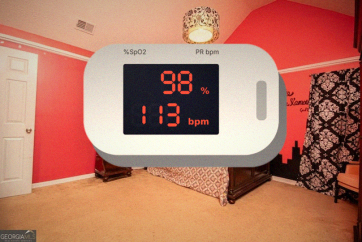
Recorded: 98
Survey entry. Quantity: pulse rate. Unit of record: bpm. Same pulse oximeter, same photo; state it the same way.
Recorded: 113
